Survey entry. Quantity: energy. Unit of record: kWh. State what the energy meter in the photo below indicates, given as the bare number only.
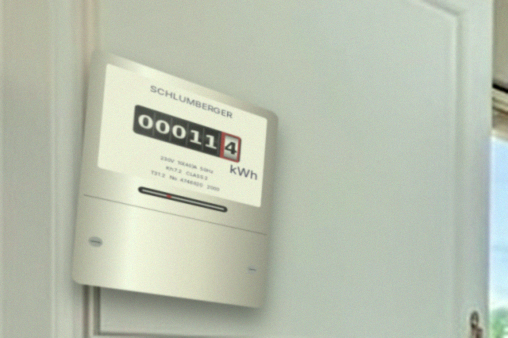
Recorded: 11.4
